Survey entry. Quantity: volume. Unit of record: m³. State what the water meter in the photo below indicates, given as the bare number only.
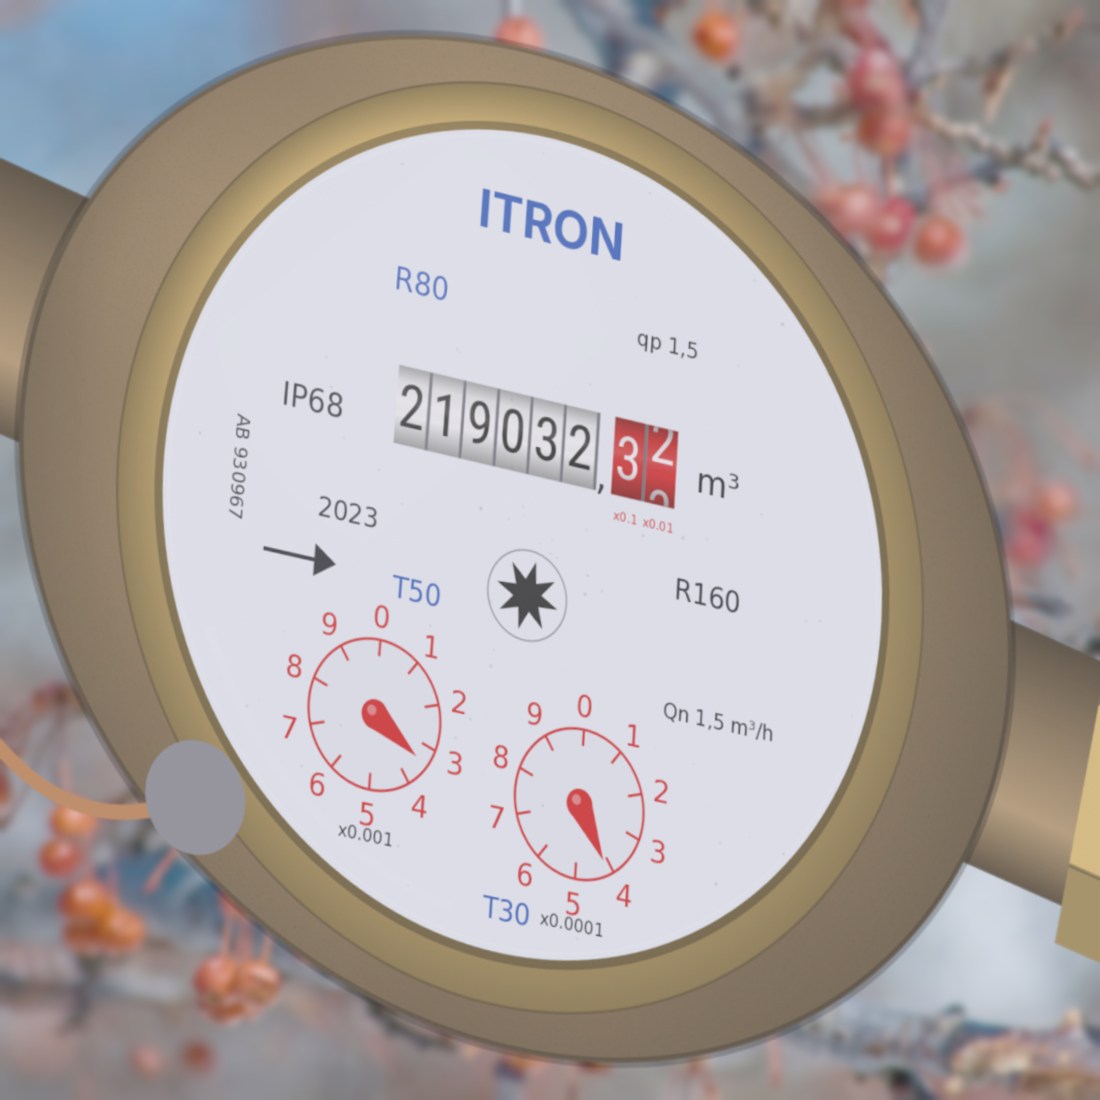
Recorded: 219032.3234
